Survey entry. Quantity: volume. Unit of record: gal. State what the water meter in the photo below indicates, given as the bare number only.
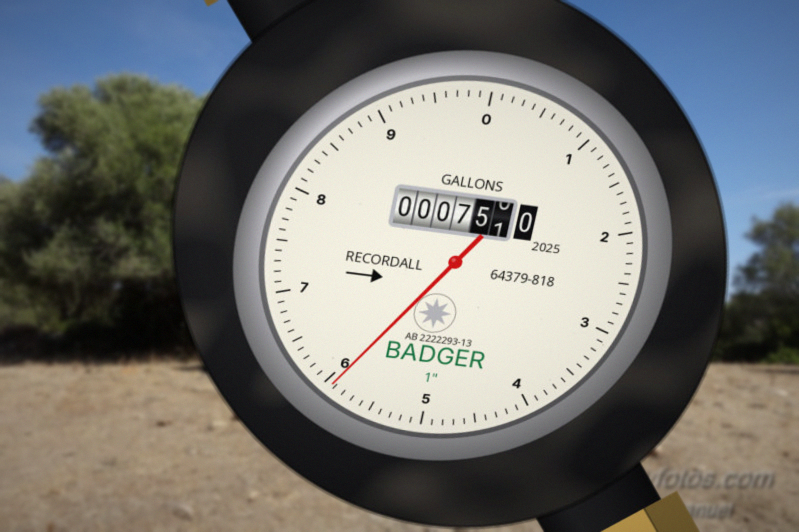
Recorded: 7505.9
